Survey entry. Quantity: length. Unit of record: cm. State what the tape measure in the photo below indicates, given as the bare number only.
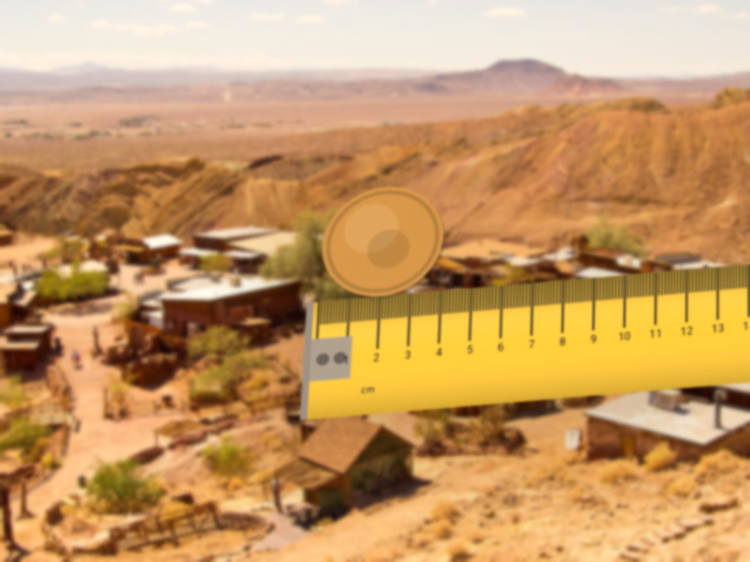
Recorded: 4
